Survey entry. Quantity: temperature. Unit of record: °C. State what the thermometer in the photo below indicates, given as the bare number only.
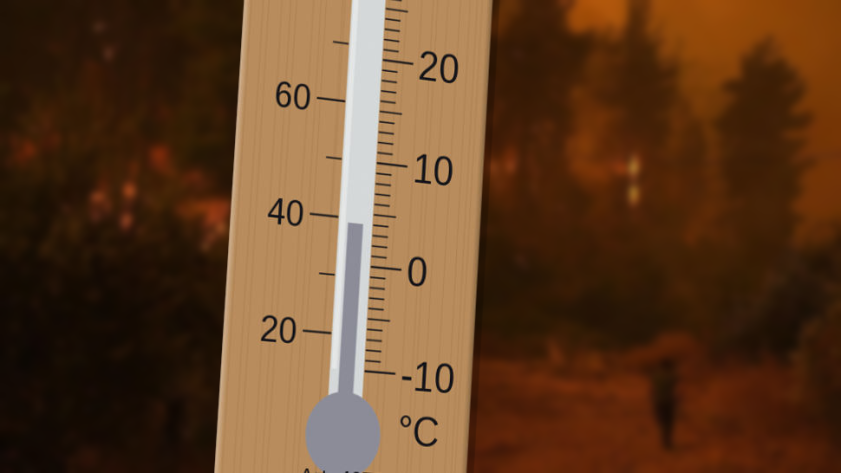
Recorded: 4
